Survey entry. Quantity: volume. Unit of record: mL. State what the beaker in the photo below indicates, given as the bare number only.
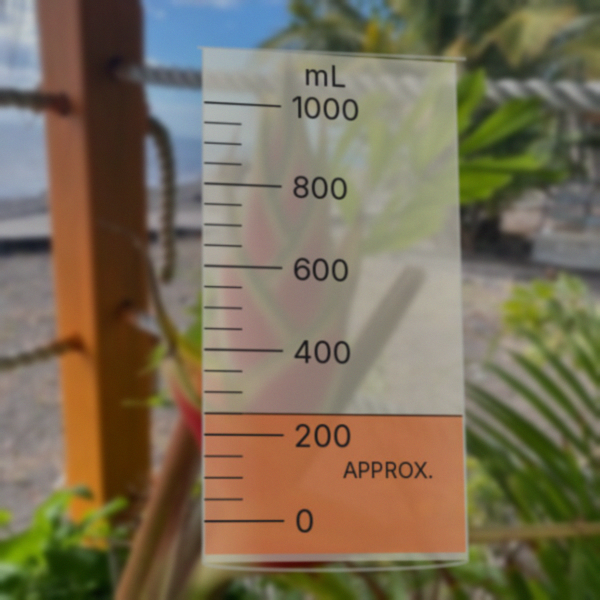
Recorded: 250
